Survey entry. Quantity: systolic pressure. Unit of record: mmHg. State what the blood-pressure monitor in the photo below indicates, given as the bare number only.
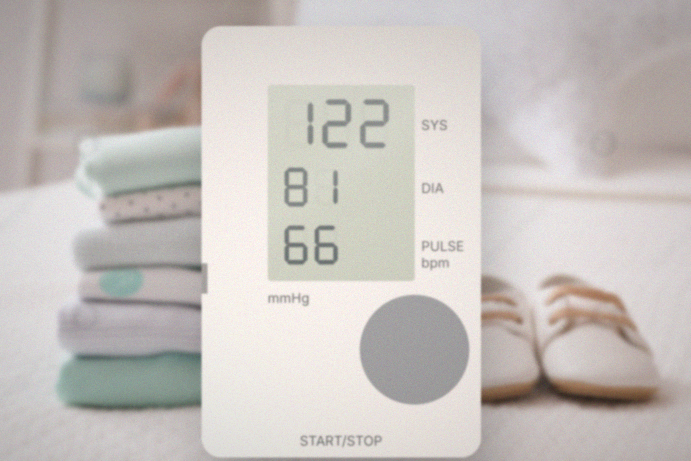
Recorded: 122
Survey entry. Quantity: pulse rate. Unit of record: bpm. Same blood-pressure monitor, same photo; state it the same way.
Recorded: 66
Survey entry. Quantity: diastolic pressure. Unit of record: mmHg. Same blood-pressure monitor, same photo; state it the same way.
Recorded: 81
